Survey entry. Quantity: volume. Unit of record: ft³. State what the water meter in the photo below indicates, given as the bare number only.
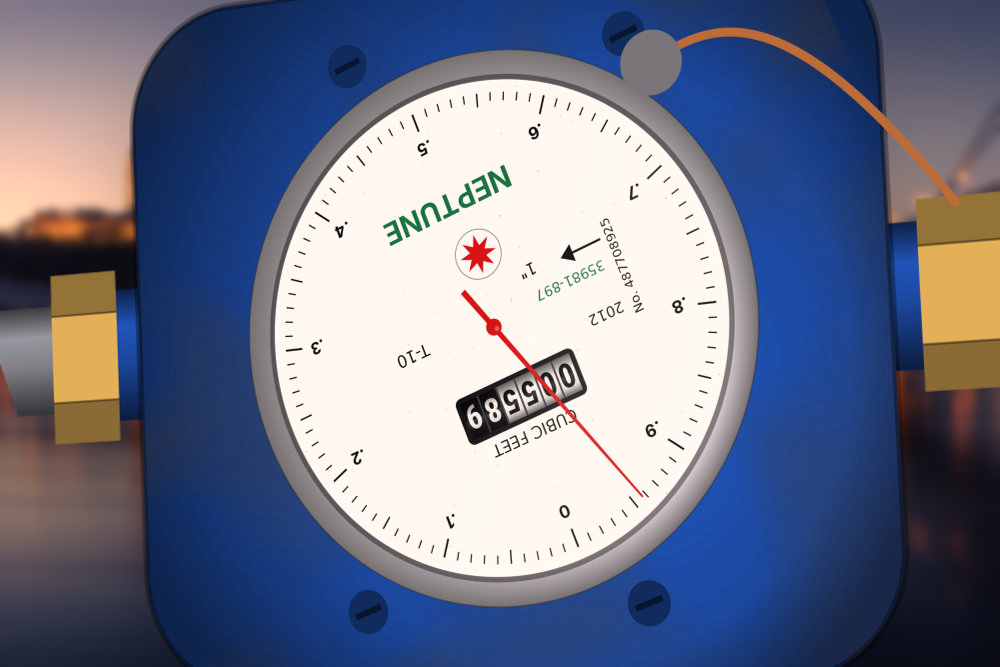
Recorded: 5588.94
